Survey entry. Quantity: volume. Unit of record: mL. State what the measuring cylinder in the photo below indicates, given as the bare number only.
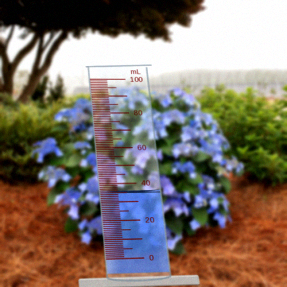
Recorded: 35
